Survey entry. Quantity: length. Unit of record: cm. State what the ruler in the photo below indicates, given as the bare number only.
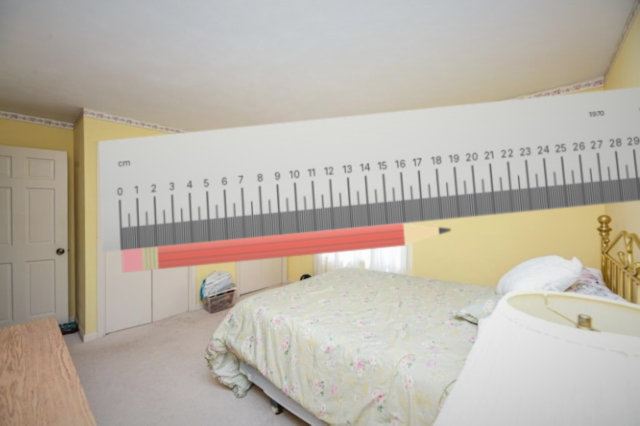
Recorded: 18.5
